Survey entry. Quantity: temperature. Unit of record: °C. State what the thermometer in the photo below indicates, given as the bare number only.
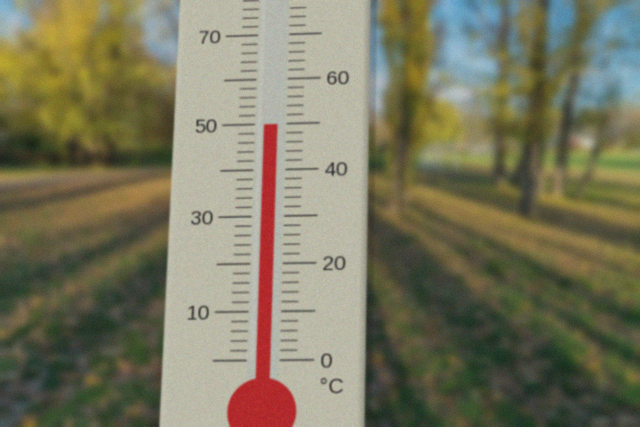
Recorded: 50
